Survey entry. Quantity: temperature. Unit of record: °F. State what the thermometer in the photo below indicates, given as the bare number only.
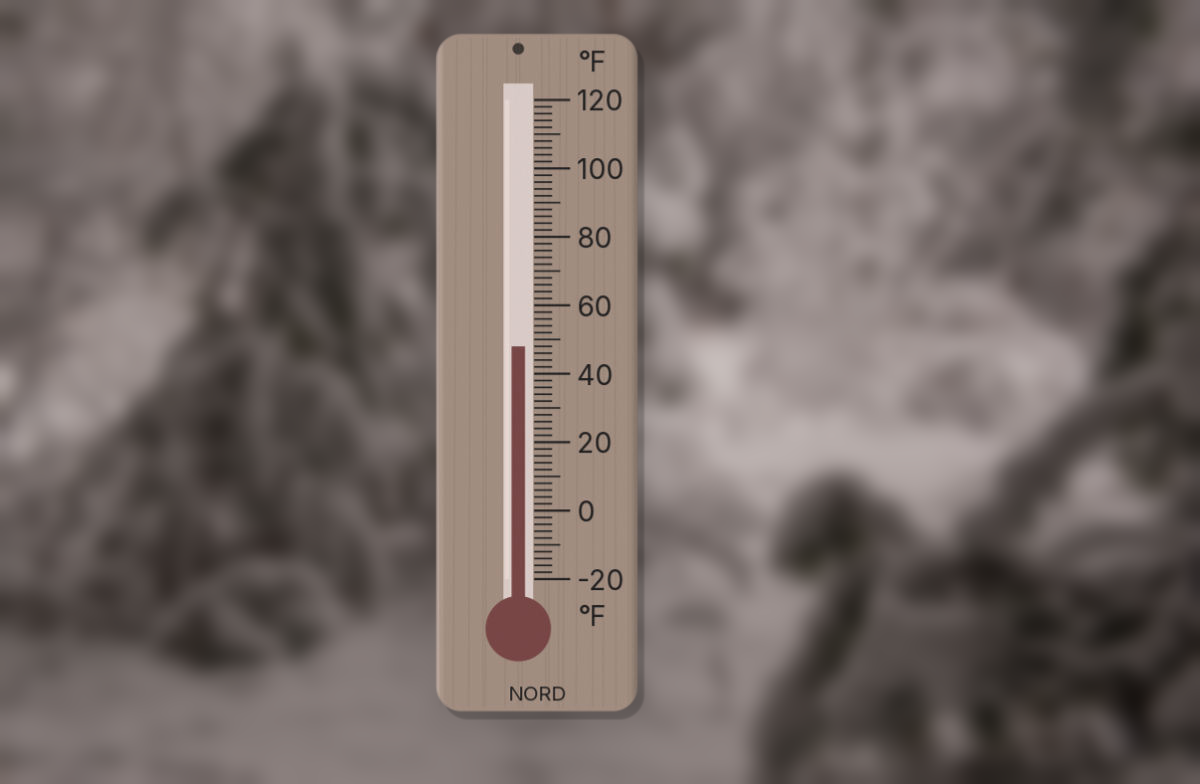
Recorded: 48
